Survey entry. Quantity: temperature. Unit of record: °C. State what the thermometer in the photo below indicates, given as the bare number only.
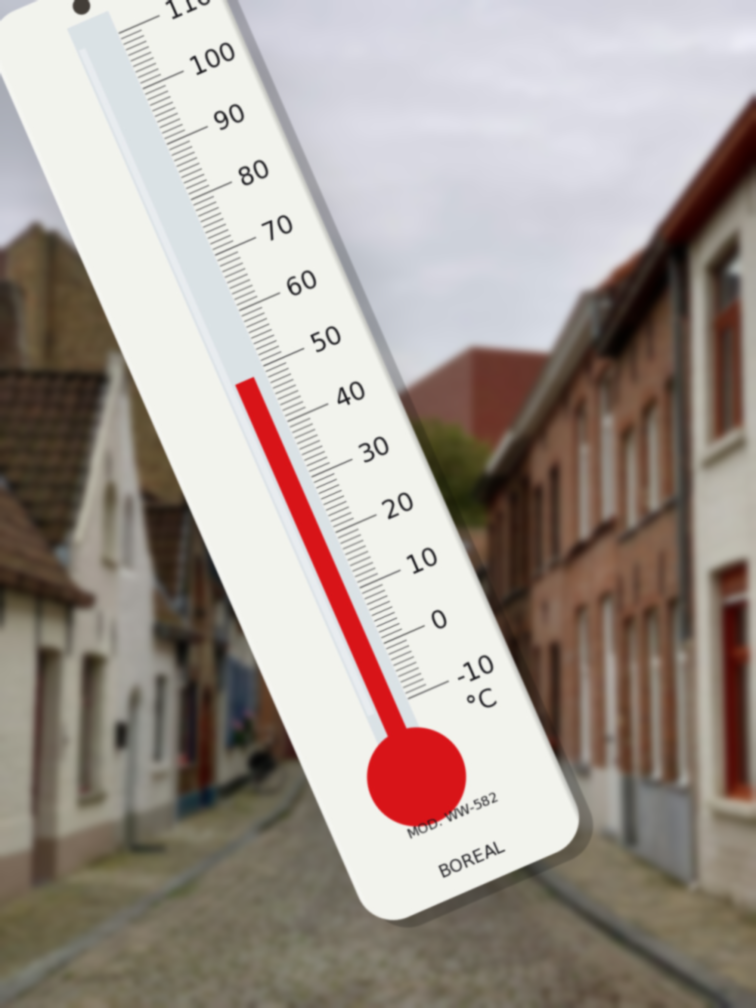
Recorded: 49
